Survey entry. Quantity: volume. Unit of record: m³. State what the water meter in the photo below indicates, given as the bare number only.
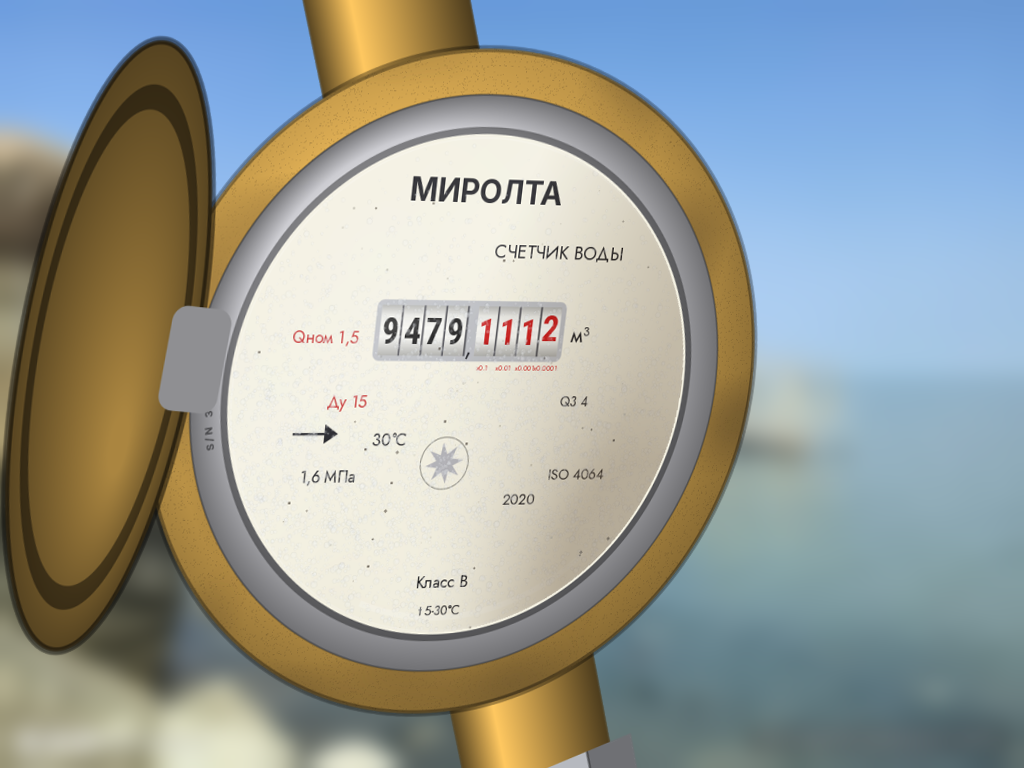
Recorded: 9479.1112
